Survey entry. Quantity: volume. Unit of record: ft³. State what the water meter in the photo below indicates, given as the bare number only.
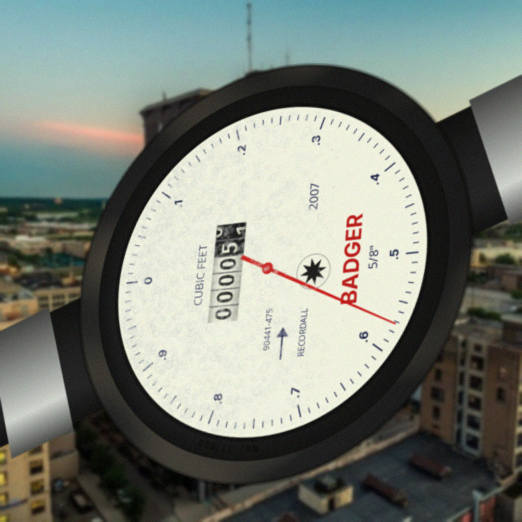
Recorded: 50.57
